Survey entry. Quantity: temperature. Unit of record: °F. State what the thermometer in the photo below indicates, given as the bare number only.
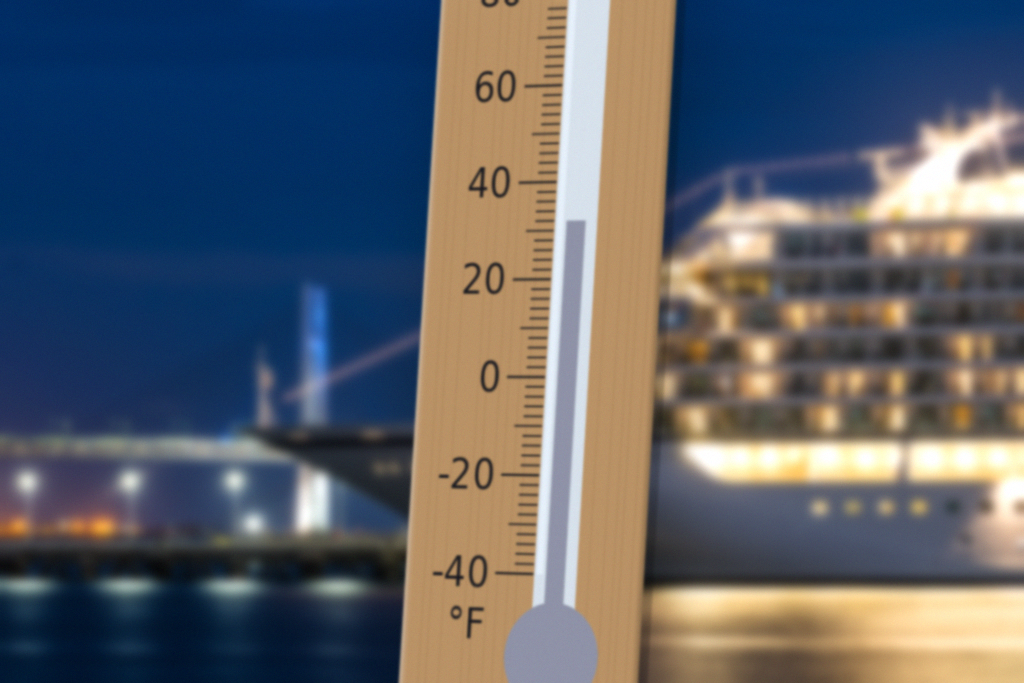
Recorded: 32
